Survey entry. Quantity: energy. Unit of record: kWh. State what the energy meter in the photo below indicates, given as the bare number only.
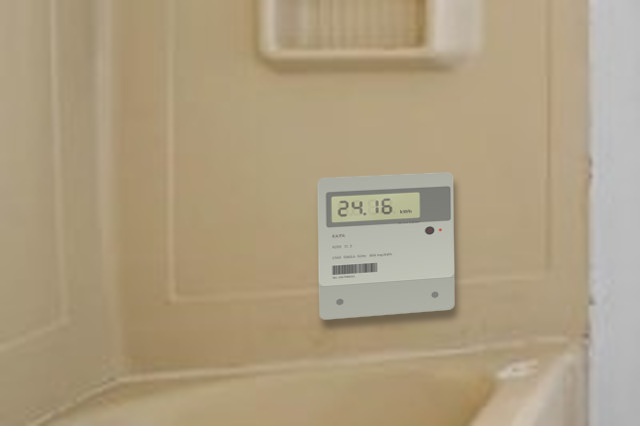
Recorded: 24.16
